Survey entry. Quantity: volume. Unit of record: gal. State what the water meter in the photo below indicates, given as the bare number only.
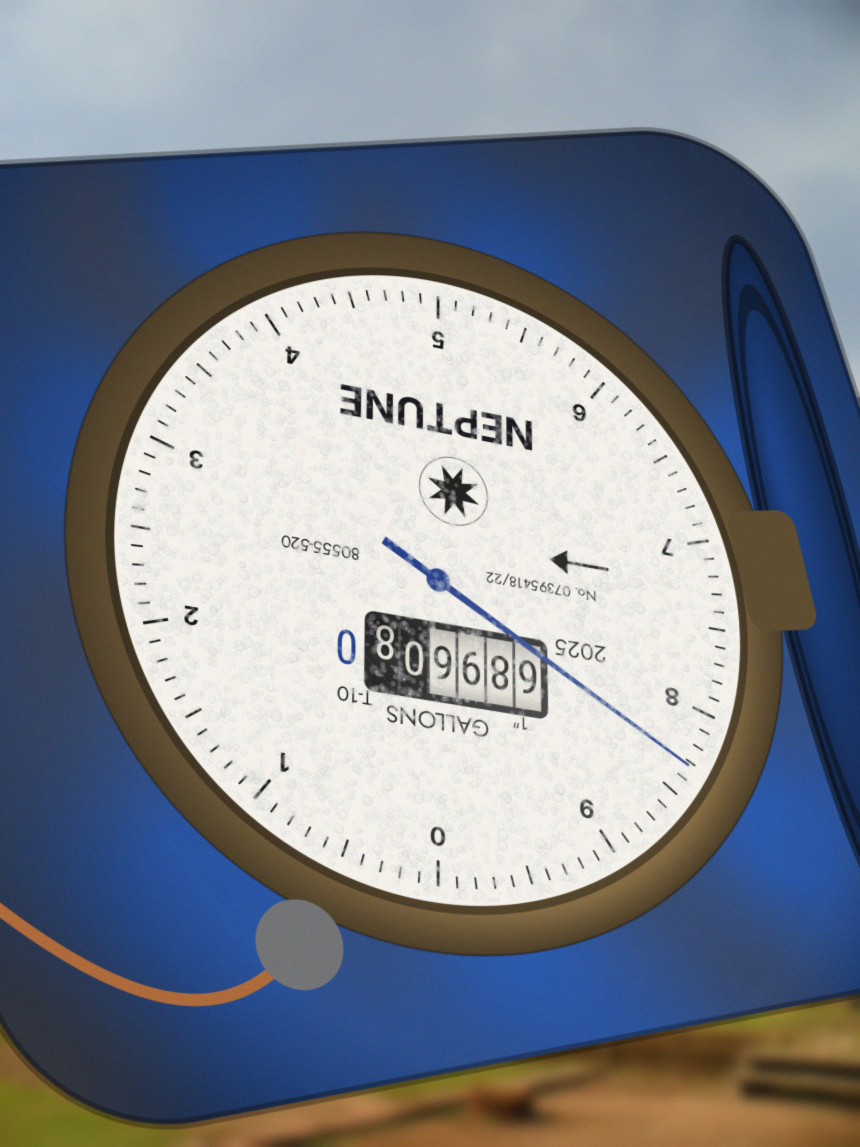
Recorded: 6896078.3
